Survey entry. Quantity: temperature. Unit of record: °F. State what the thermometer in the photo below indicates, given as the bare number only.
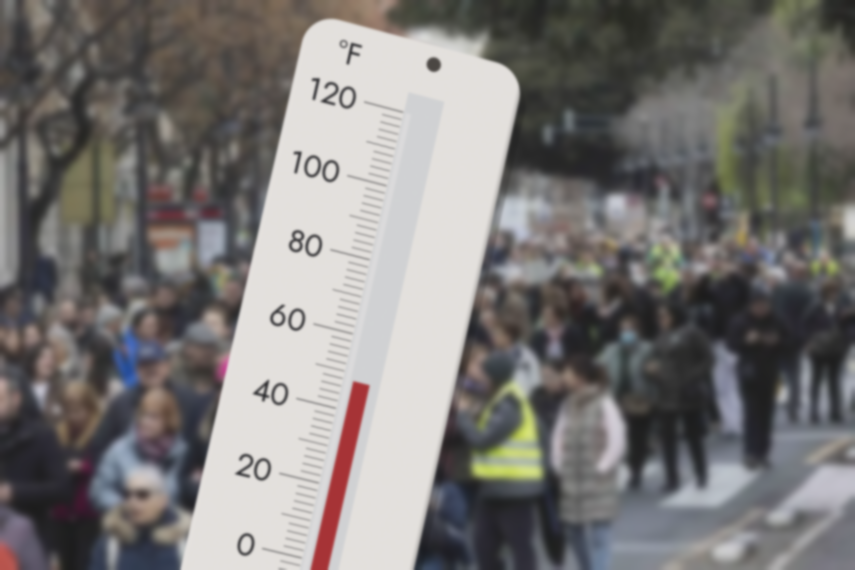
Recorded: 48
